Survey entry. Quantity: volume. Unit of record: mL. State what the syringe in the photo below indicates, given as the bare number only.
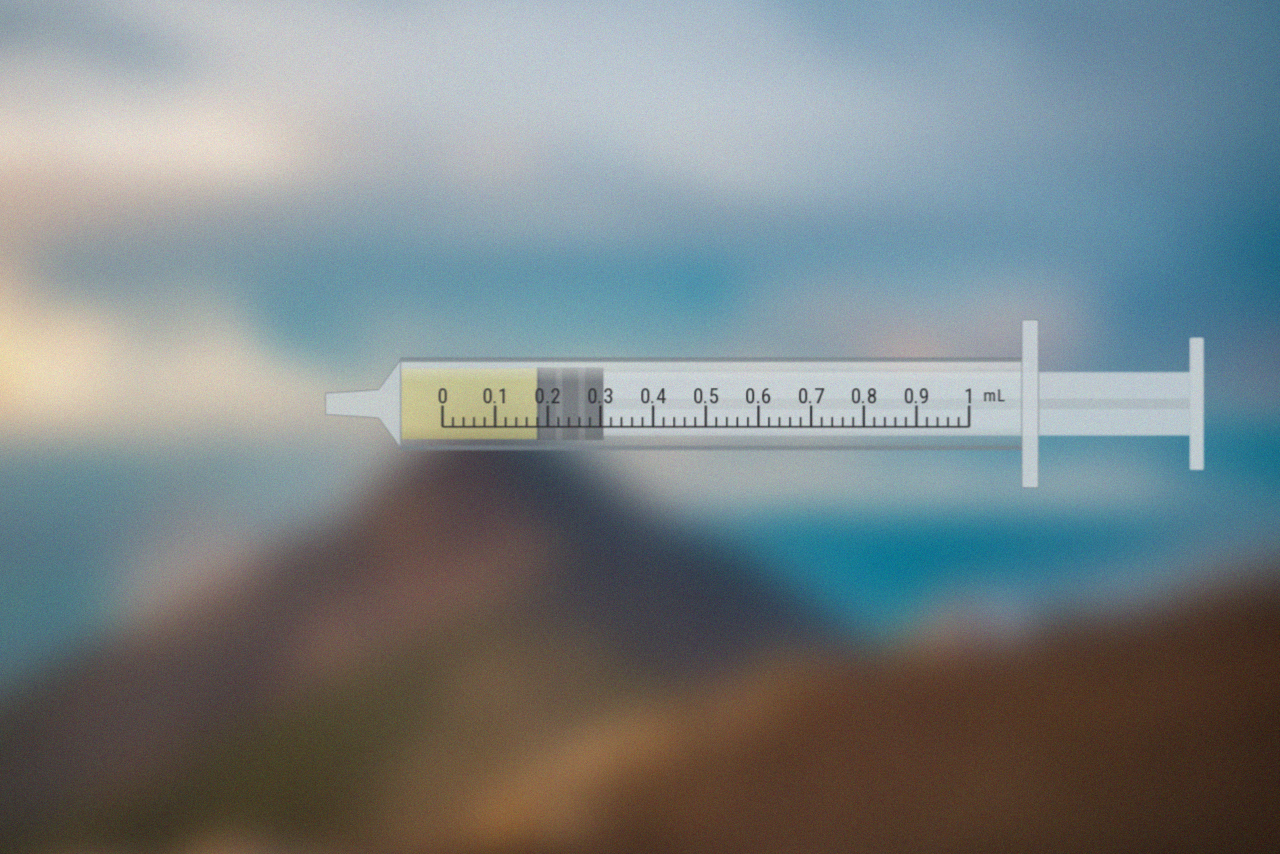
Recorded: 0.18
